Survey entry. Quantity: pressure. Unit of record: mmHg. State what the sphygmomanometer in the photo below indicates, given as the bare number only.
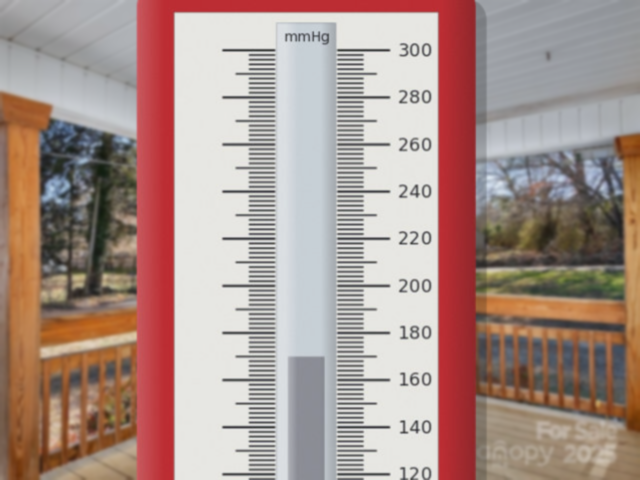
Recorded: 170
